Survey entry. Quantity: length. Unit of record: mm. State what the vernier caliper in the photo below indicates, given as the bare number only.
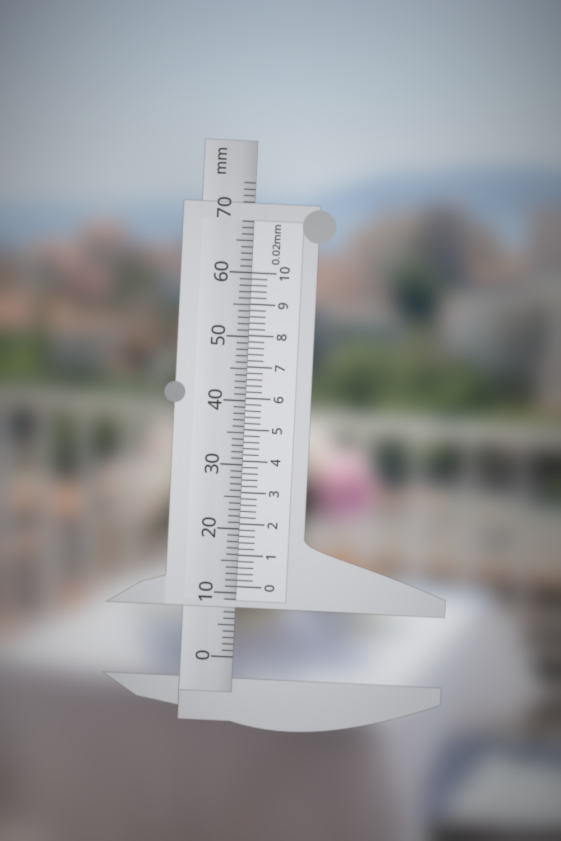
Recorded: 11.0
